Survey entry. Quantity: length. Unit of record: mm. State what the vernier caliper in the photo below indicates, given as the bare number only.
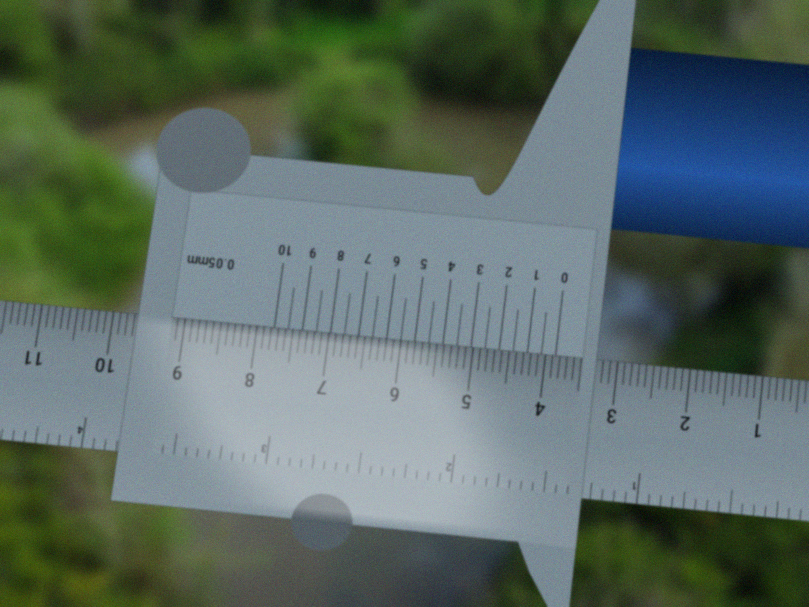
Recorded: 38.6
